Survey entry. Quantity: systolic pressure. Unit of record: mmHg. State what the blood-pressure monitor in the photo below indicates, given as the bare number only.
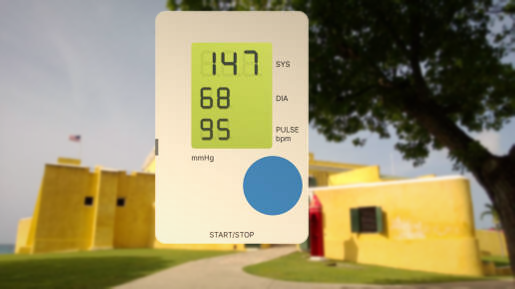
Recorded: 147
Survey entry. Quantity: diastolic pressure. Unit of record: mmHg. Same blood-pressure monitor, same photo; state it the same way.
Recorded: 68
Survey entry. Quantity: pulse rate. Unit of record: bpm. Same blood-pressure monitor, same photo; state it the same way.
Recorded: 95
